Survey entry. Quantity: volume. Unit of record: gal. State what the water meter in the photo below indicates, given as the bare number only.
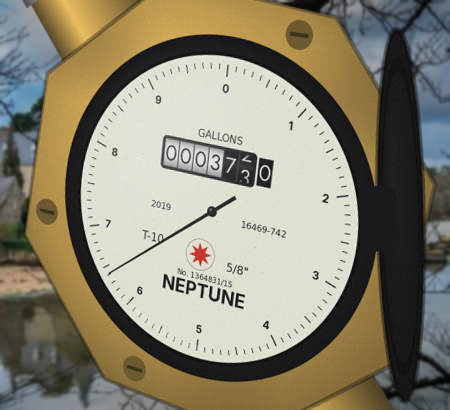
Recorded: 3726.4
